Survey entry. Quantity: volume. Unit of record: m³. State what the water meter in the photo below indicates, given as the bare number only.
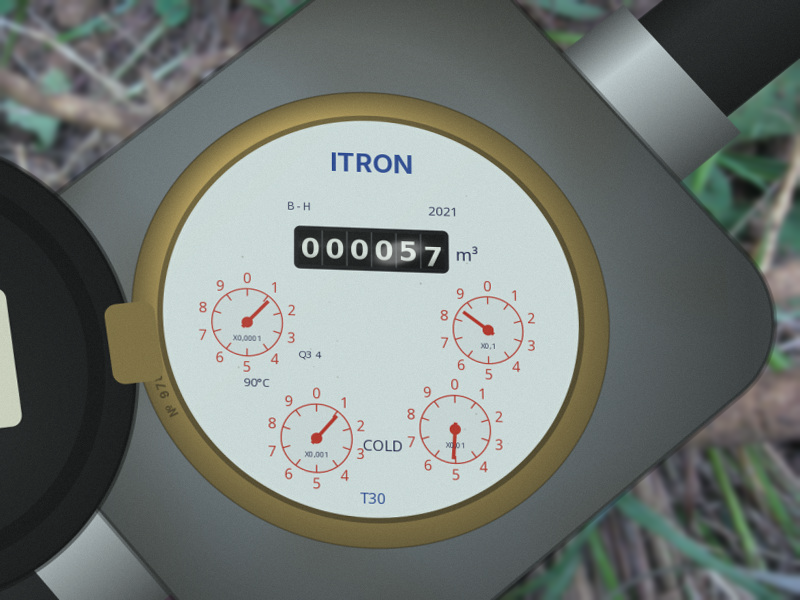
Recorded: 56.8511
